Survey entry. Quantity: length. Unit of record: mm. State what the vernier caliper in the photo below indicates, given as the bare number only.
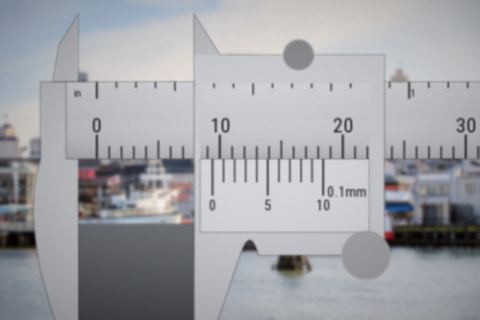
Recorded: 9.4
